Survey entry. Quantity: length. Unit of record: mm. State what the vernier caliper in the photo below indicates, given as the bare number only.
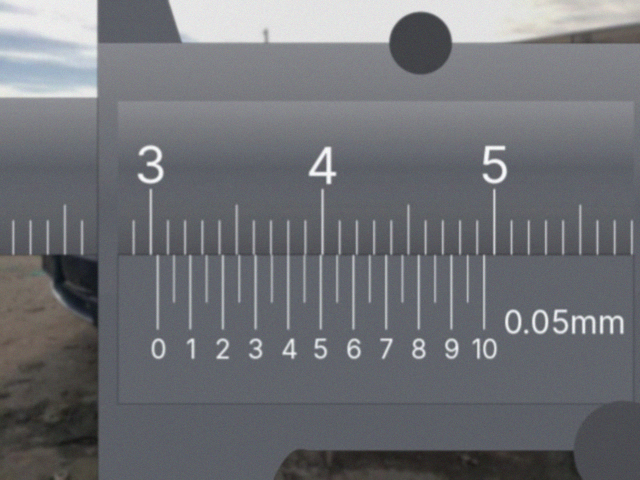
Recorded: 30.4
